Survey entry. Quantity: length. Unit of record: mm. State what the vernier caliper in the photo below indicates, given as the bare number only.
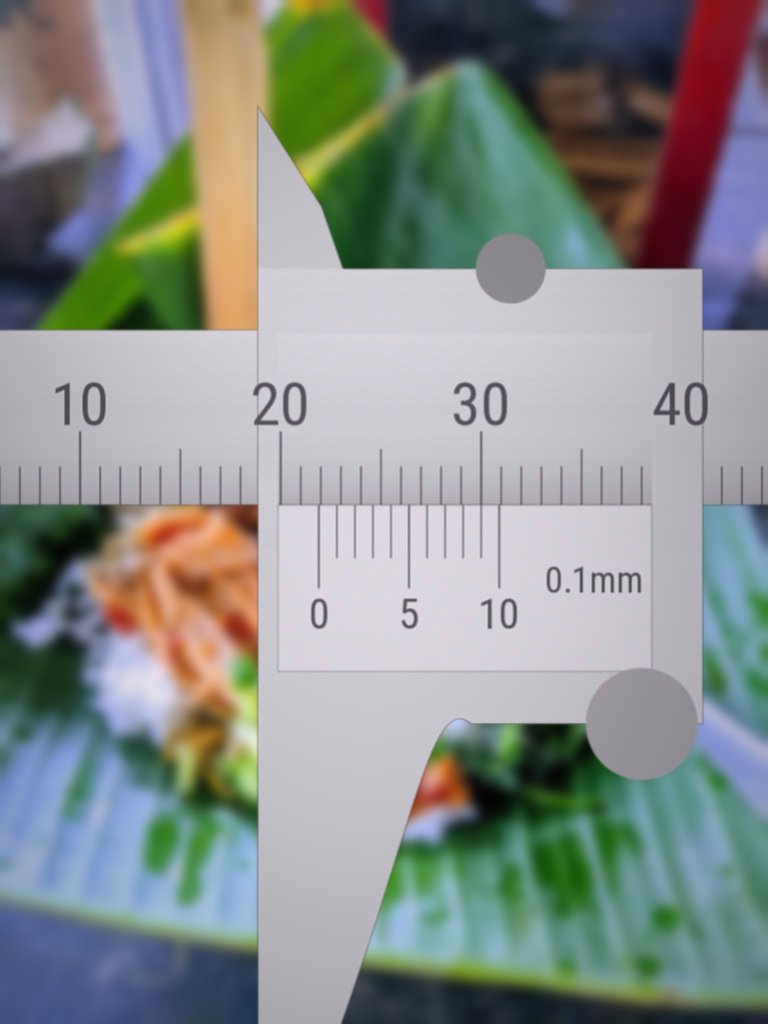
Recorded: 21.9
